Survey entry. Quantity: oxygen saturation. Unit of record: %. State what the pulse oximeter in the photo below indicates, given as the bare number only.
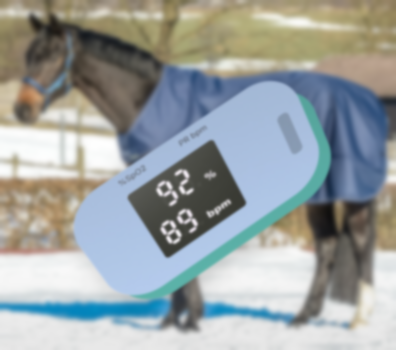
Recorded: 92
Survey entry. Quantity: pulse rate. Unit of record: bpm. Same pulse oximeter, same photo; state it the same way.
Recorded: 89
